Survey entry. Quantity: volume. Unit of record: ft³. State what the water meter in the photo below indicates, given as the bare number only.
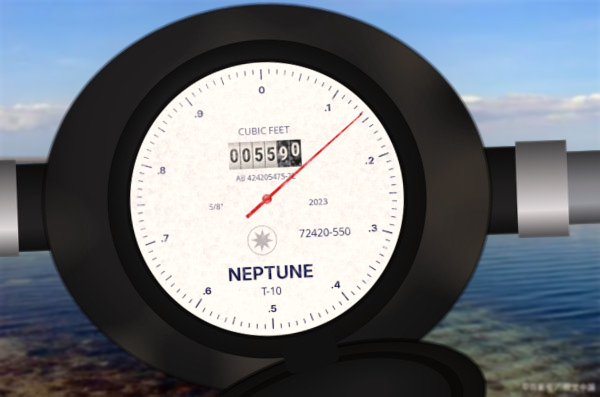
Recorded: 5590.14
